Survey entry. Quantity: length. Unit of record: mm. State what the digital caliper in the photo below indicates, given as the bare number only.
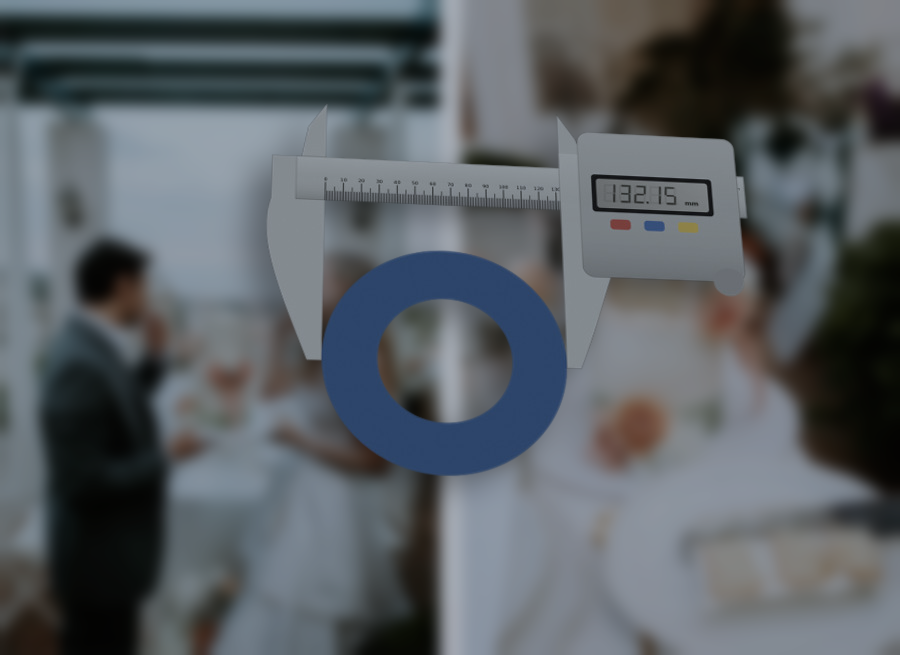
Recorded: 132.15
